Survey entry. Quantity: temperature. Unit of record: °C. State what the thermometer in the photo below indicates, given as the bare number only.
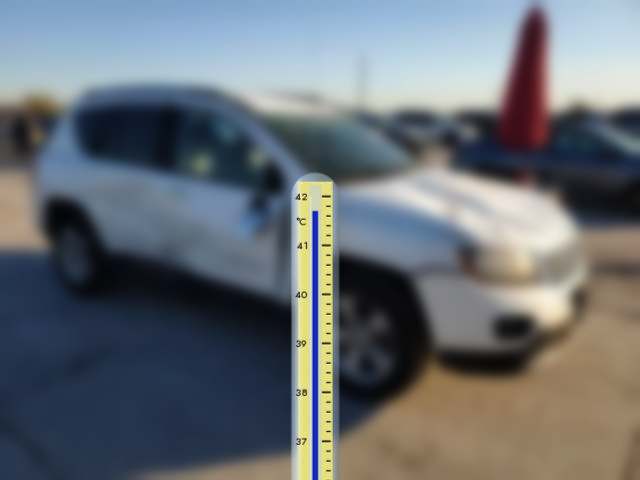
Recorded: 41.7
